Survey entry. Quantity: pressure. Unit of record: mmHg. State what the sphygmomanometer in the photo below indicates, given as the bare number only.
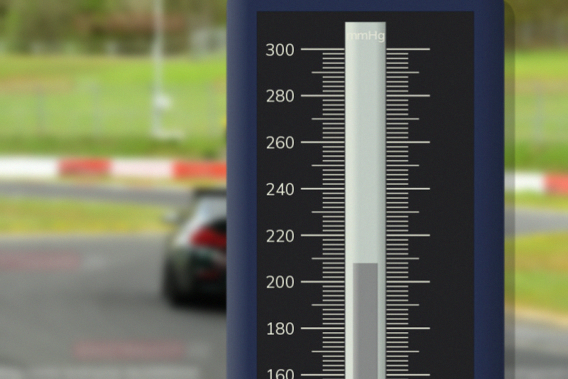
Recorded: 208
